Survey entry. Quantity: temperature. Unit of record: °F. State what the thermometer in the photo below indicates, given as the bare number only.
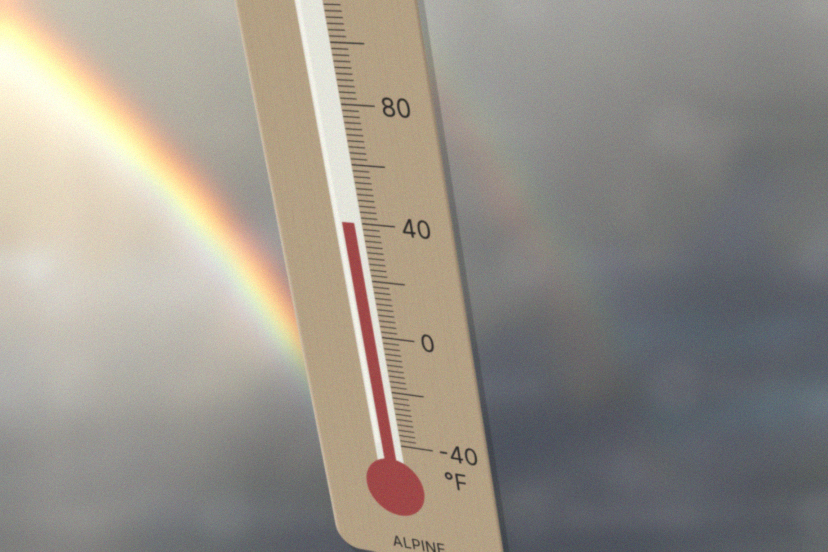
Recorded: 40
